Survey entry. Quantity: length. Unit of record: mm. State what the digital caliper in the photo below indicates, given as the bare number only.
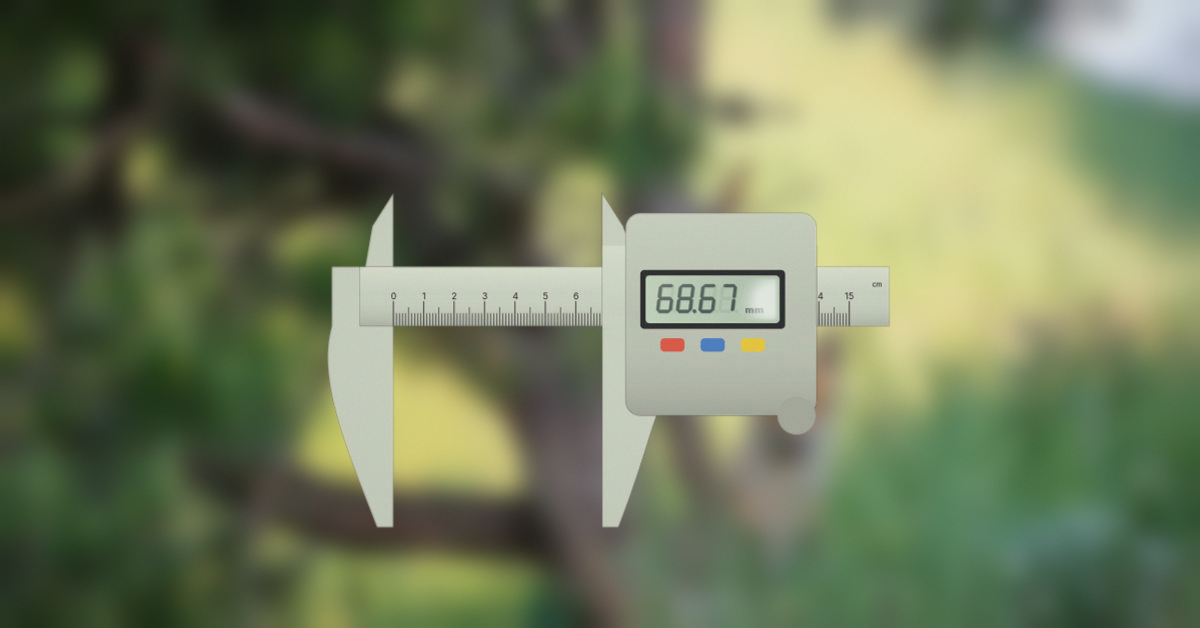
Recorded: 68.67
